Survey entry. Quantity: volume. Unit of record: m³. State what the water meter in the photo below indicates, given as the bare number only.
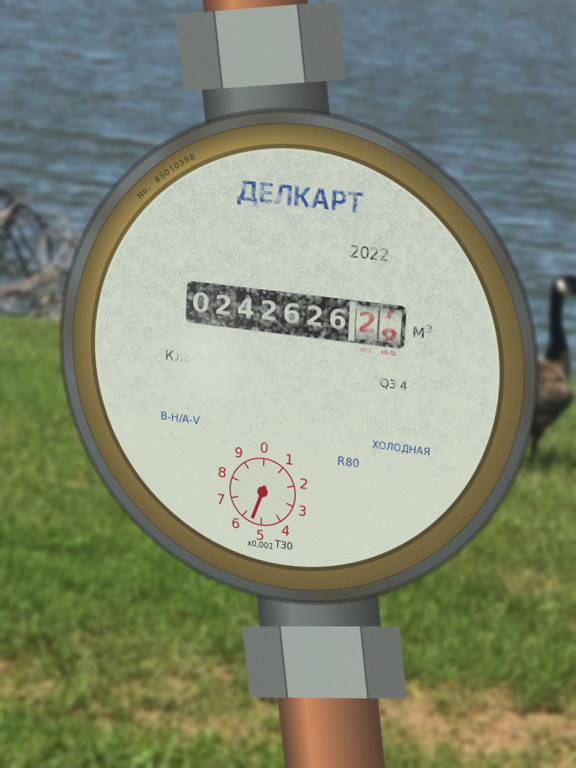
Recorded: 242626.275
